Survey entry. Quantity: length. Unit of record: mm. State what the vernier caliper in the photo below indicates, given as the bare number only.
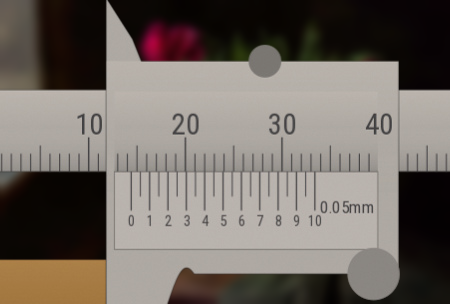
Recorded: 14.4
